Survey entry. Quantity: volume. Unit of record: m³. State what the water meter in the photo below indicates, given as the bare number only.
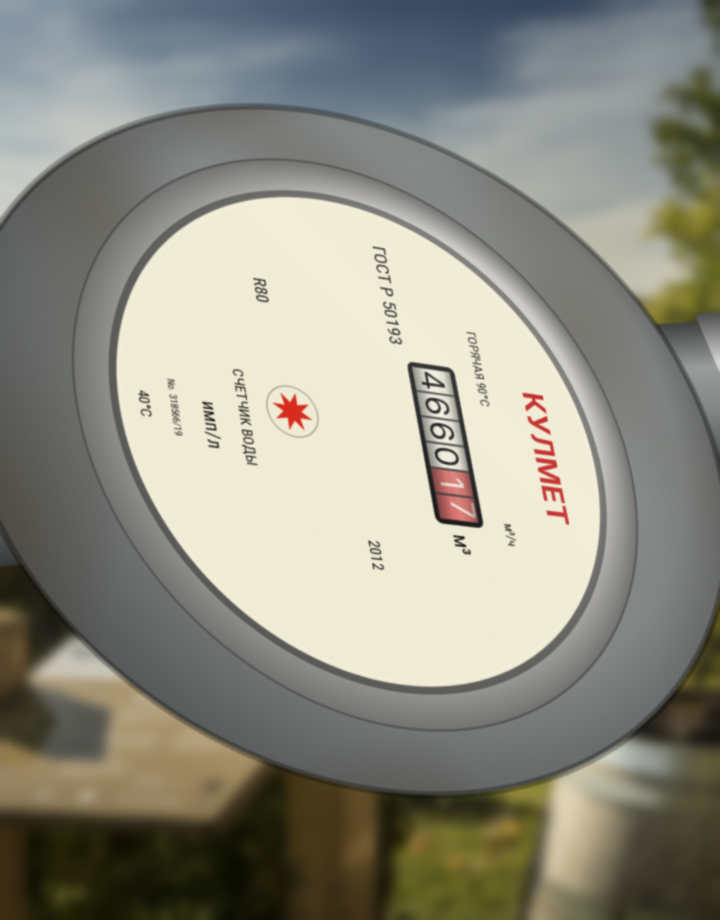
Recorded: 4660.17
